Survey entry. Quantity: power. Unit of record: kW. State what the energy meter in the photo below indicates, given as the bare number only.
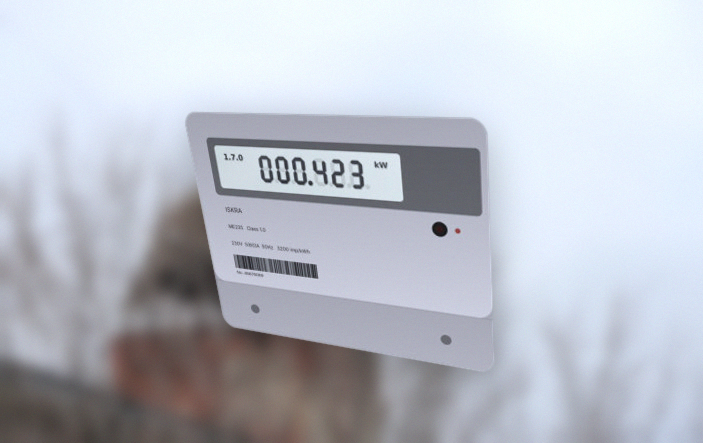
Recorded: 0.423
